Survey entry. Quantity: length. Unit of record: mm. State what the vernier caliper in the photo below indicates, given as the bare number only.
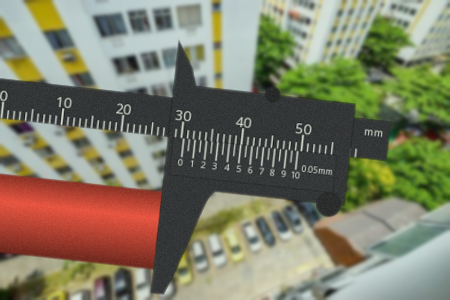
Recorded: 30.4
